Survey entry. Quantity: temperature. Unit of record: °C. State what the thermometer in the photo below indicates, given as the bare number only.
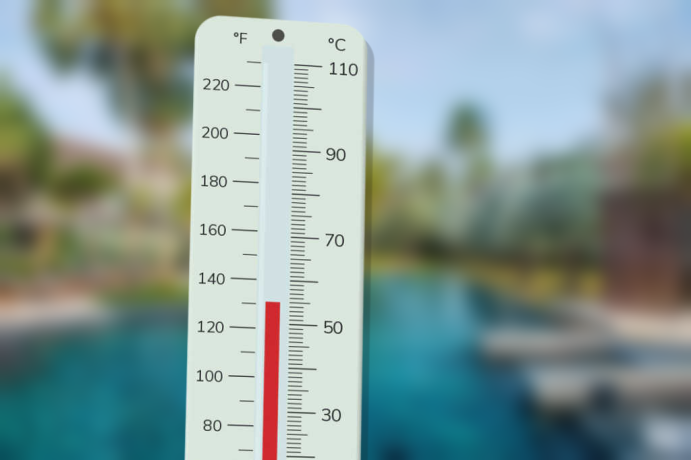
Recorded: 55
